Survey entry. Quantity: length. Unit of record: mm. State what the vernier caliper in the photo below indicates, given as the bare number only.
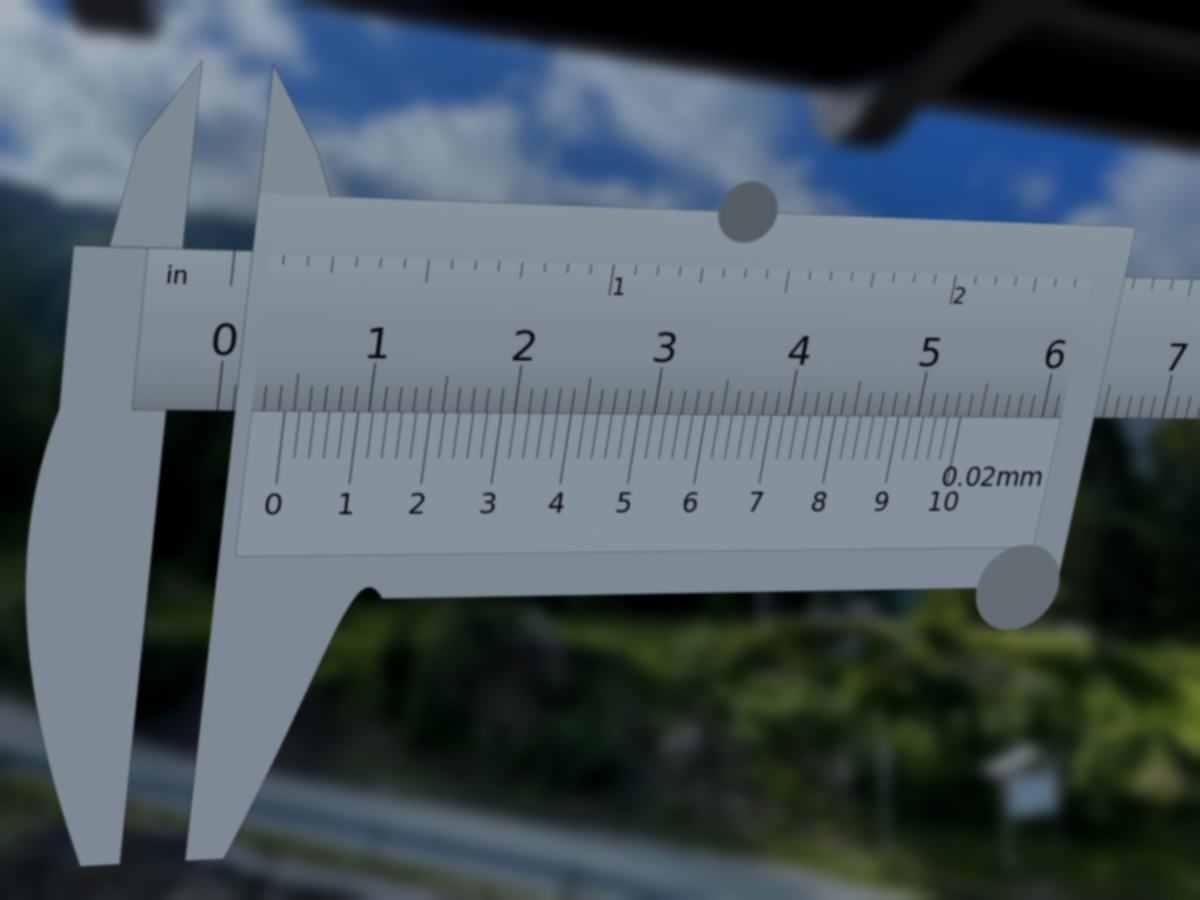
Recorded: 4.4
